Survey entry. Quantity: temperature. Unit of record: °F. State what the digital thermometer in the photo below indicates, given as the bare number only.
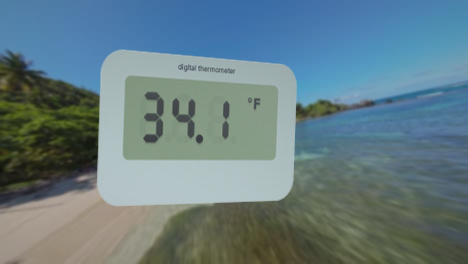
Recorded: 34.1
